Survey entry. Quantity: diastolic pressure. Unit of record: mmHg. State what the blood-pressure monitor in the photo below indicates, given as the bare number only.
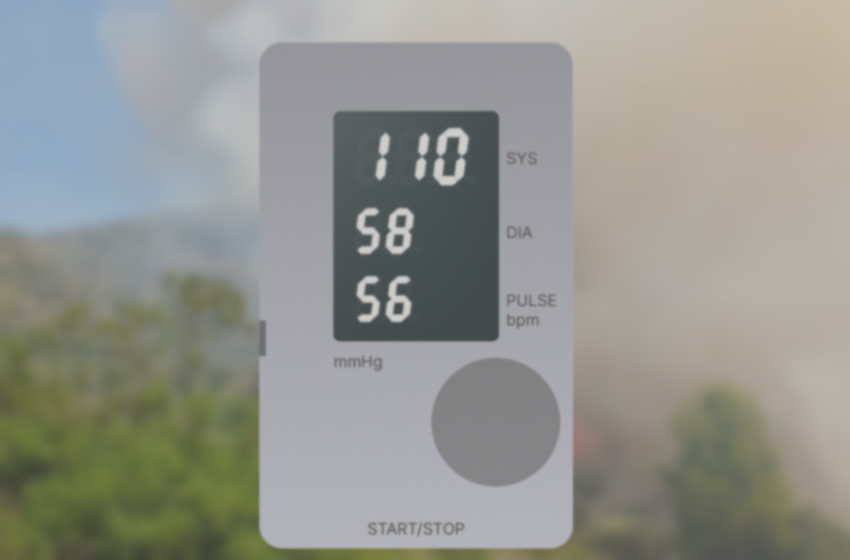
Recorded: 58
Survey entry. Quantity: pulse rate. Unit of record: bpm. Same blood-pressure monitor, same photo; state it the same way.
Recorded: 56
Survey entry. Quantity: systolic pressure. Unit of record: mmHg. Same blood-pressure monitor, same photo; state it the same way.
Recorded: 110
